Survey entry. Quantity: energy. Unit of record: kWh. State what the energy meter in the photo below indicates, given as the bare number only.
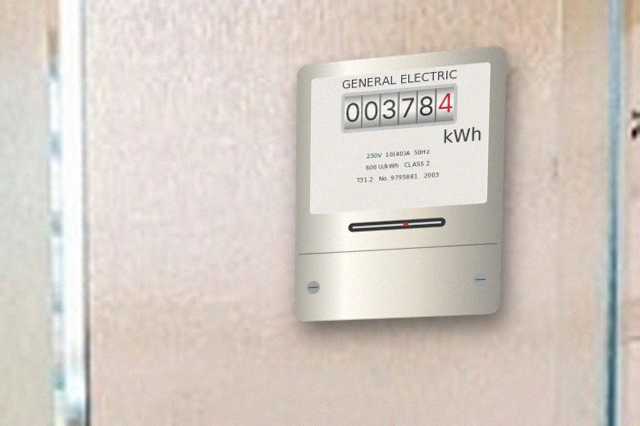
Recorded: 378.4
